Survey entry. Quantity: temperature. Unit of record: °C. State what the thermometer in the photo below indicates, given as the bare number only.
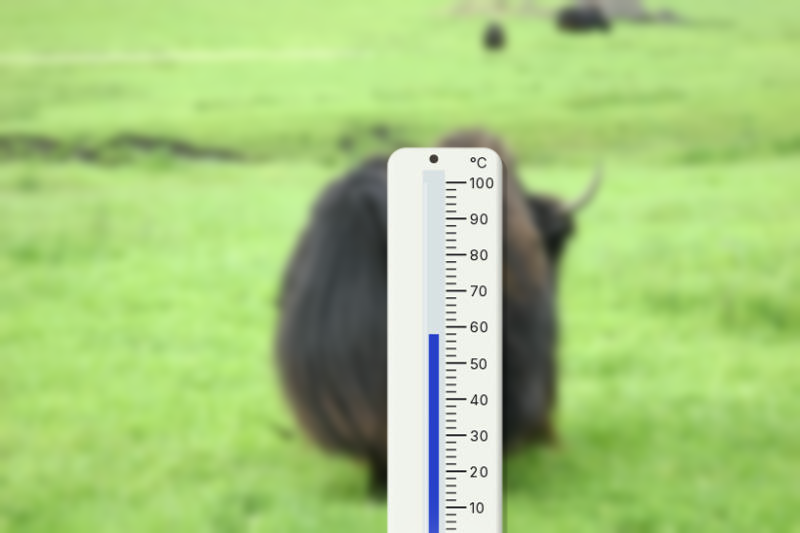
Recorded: 58
